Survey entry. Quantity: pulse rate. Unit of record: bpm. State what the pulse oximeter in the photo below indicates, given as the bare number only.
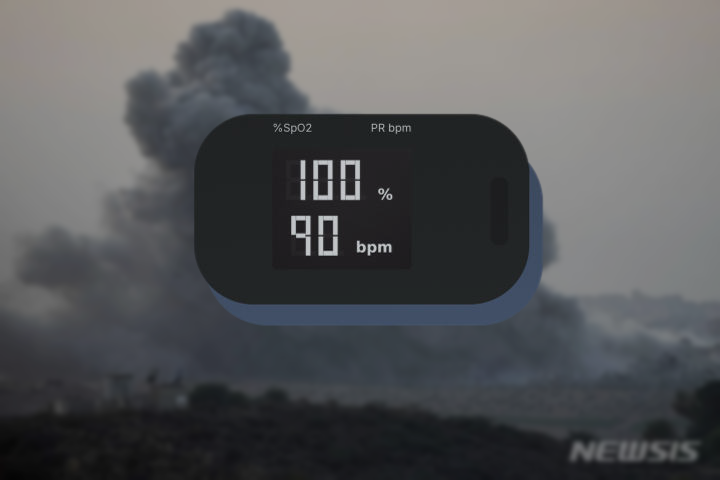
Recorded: 90
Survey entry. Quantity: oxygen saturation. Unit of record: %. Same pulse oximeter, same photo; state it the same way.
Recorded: 100
